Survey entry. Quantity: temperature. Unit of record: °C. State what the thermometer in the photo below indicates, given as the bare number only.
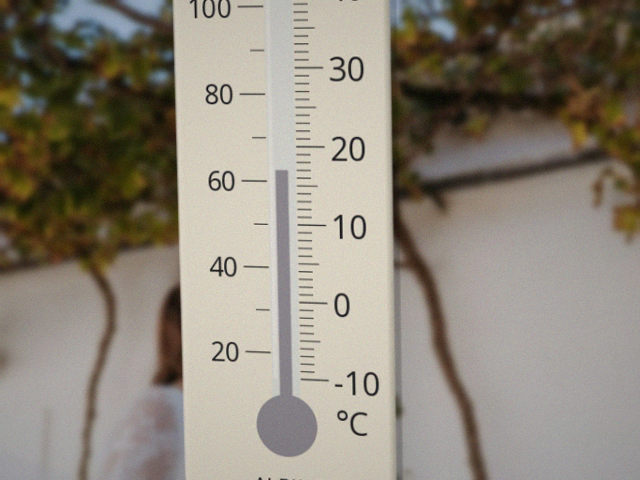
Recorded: 17
